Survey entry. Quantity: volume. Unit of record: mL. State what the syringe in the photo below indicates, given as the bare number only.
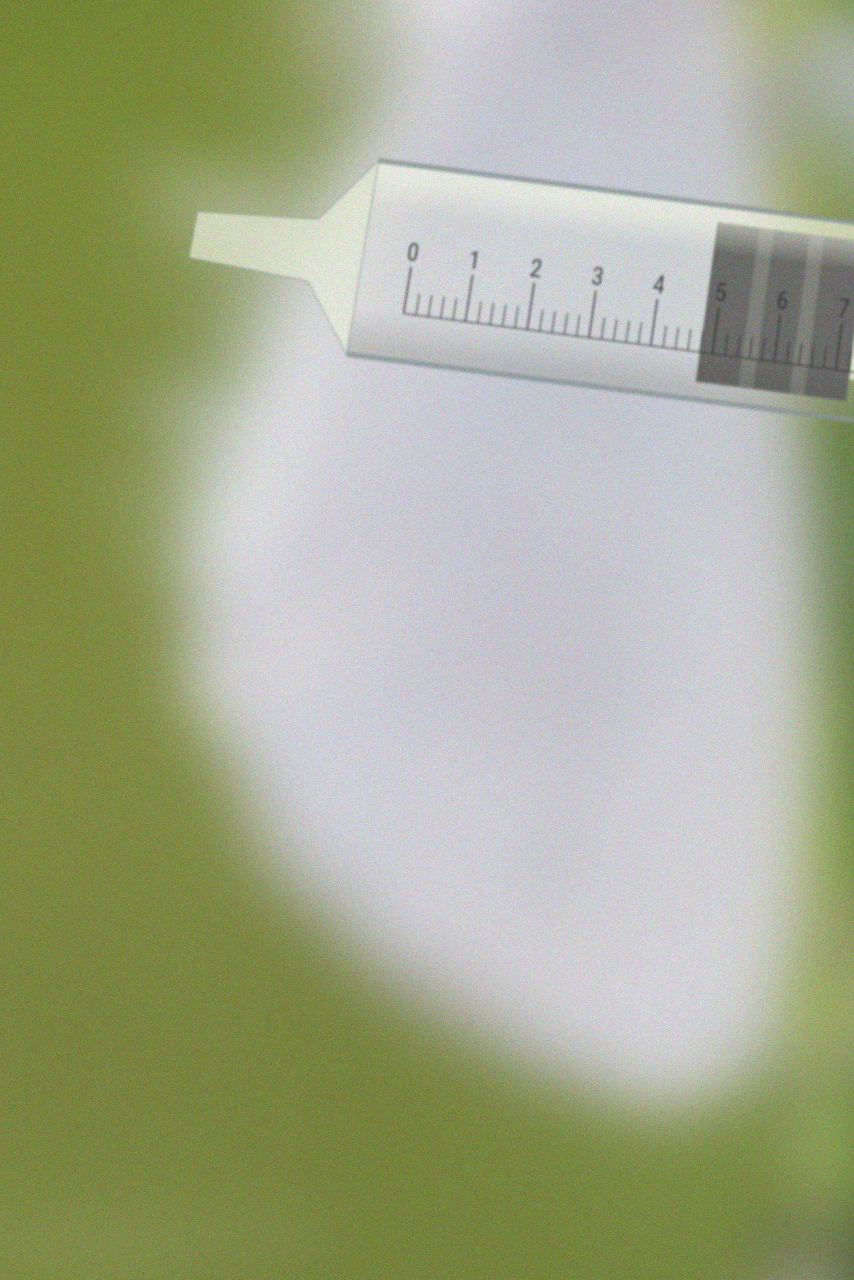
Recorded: 4.8
